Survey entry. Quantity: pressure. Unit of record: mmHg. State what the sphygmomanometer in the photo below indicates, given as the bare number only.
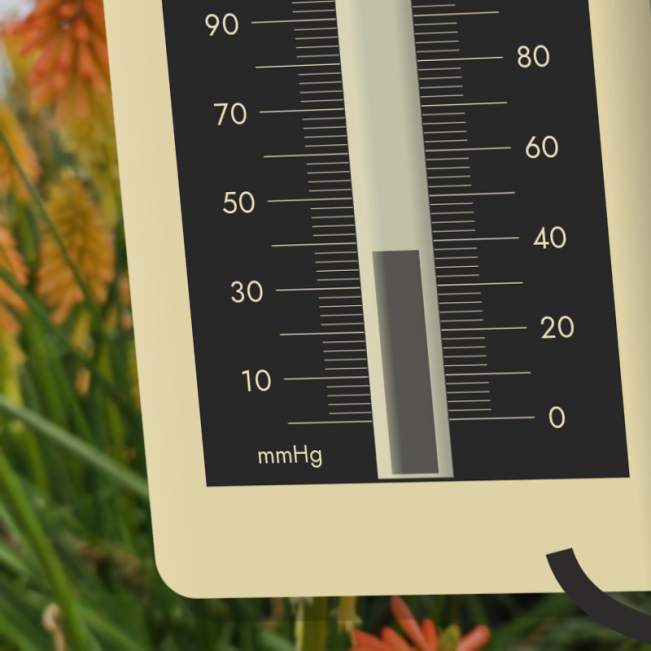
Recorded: 38
